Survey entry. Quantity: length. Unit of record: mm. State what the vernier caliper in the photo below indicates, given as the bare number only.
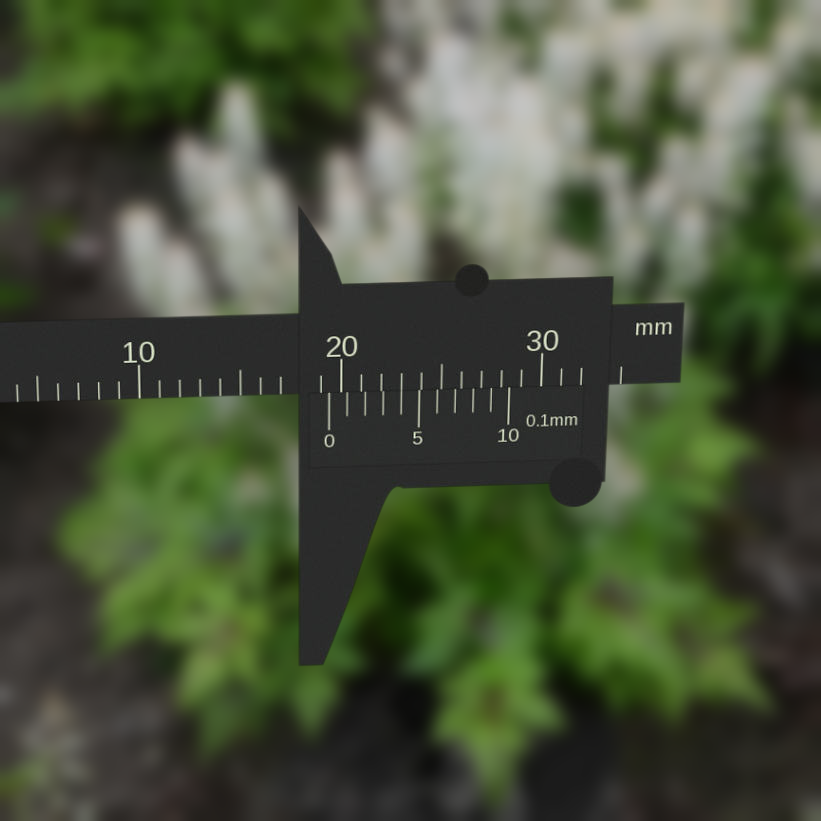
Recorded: 19.4
